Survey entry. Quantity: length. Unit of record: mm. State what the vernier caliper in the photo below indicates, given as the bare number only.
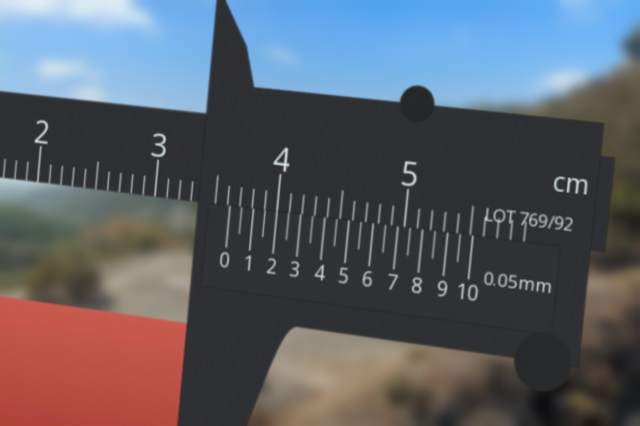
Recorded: 36.2
